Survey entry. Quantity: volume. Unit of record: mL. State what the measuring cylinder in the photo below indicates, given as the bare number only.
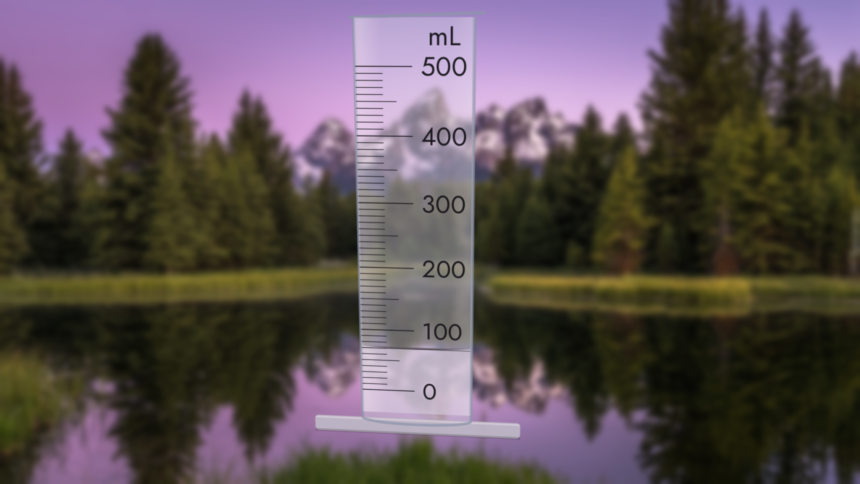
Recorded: 70
